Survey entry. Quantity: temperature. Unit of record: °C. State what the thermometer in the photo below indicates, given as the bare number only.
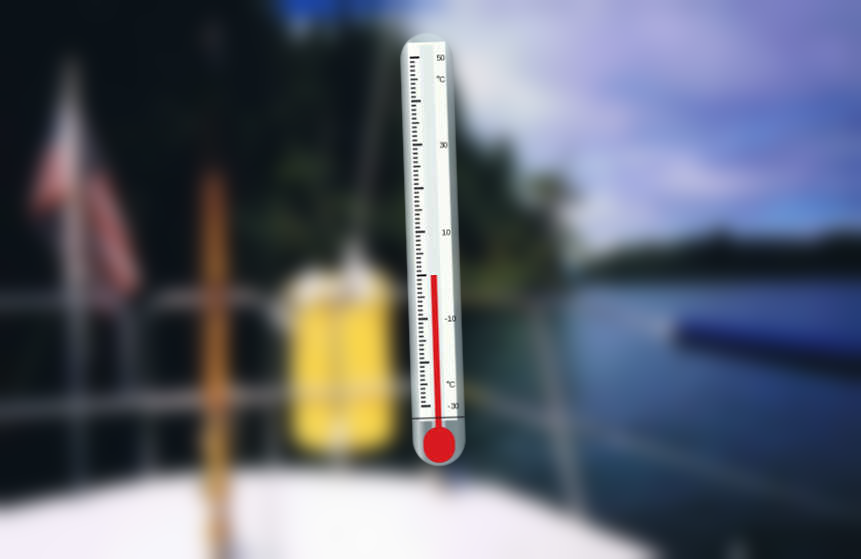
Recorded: 0
